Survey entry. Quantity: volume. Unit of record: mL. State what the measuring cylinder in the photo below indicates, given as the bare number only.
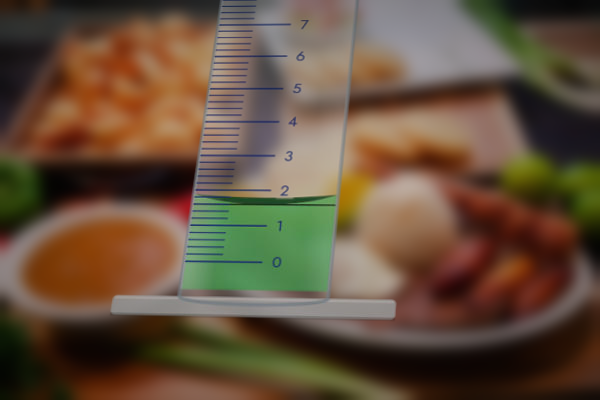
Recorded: 1.6
